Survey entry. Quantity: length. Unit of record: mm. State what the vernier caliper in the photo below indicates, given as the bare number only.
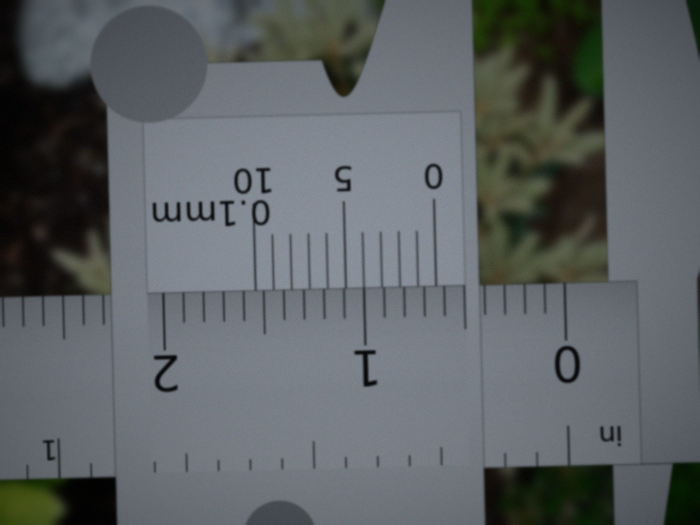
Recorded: 6.4
